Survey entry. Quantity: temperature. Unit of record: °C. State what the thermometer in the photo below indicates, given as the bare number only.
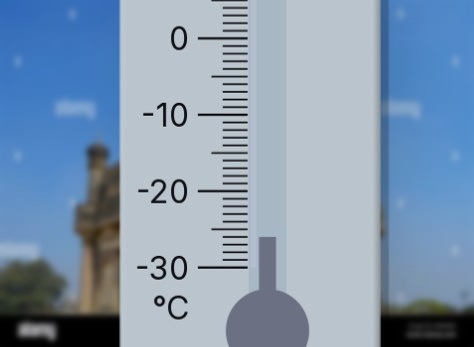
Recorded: -26
